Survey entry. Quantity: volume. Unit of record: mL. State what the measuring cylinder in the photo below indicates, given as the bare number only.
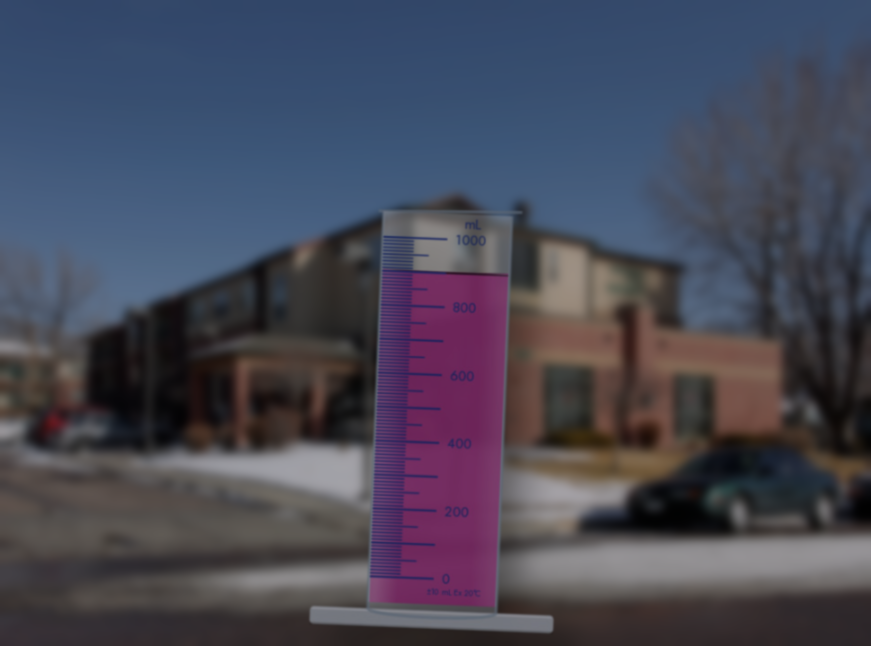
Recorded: 900
